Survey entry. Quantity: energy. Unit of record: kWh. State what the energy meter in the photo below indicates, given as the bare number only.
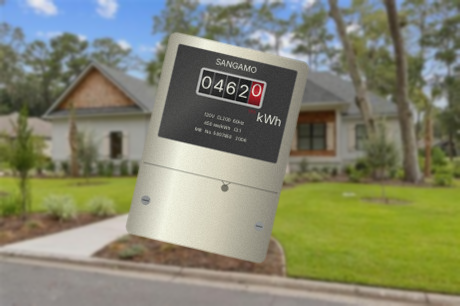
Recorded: 462.0
